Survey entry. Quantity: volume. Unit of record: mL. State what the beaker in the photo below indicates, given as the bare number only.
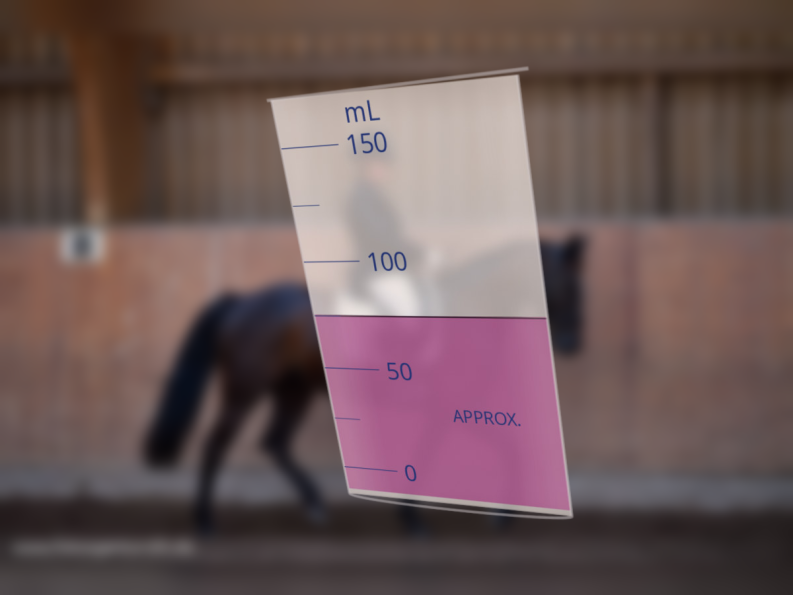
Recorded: 75
